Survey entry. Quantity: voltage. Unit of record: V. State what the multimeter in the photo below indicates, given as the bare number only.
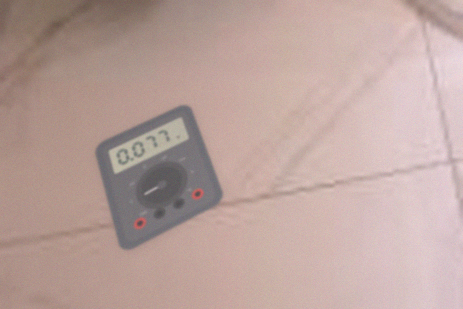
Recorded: 0.077
